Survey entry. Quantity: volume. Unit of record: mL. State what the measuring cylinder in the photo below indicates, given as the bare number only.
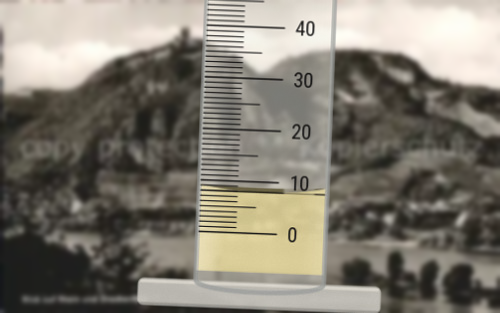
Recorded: 8
